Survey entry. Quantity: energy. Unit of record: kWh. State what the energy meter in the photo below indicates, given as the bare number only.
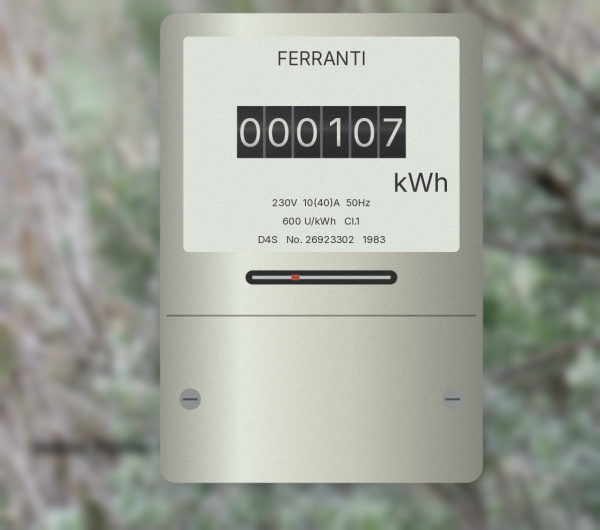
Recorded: 107
